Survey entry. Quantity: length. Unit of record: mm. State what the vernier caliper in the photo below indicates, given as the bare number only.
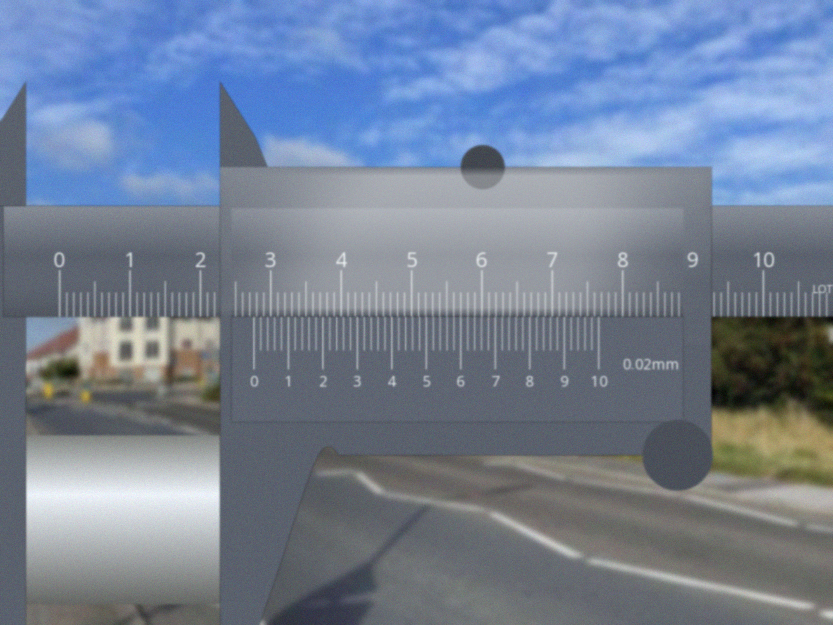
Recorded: 27.6
